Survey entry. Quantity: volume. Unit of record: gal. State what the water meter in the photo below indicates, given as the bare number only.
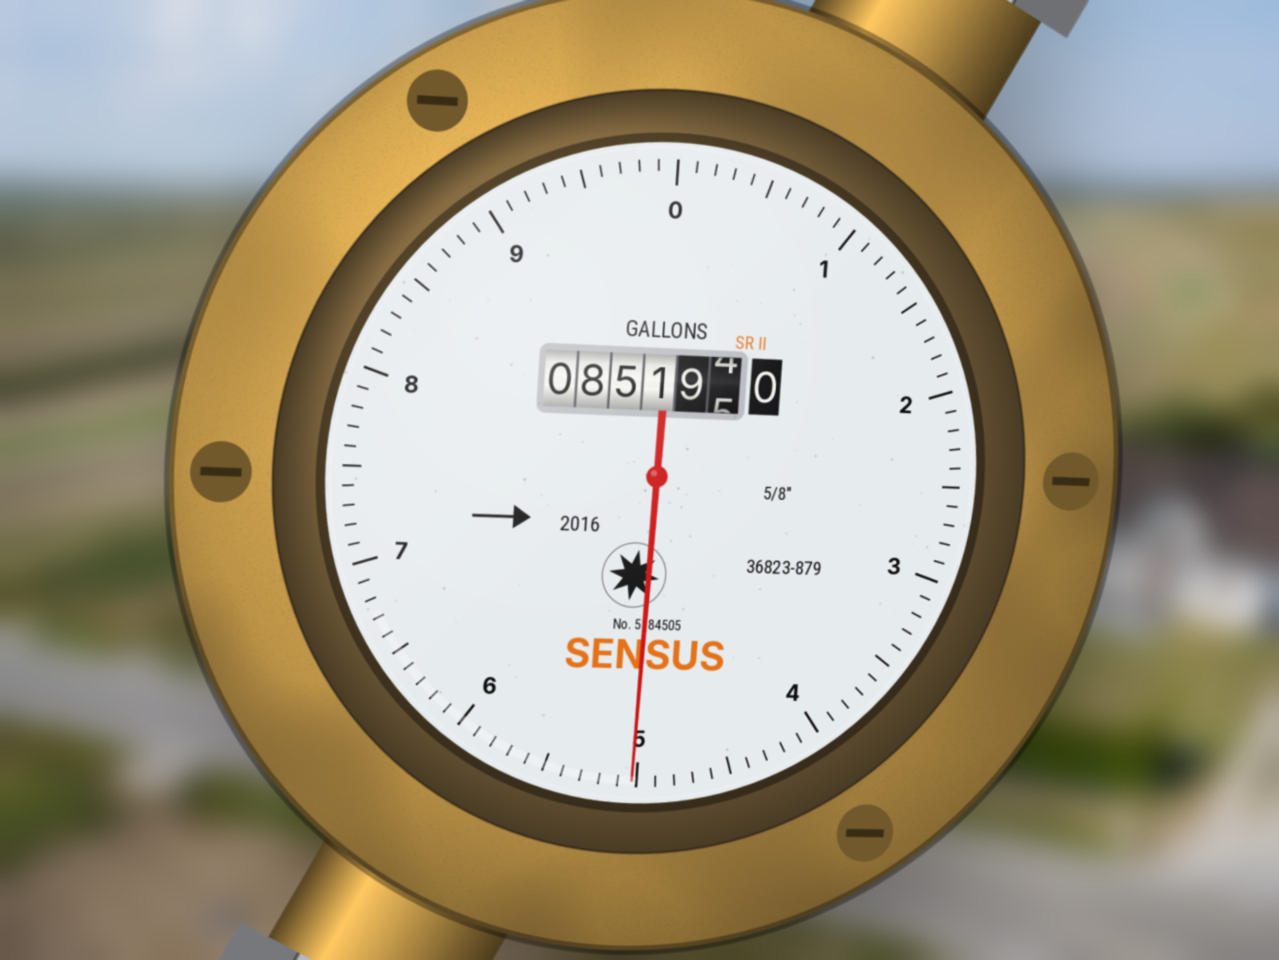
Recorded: 851945.0
